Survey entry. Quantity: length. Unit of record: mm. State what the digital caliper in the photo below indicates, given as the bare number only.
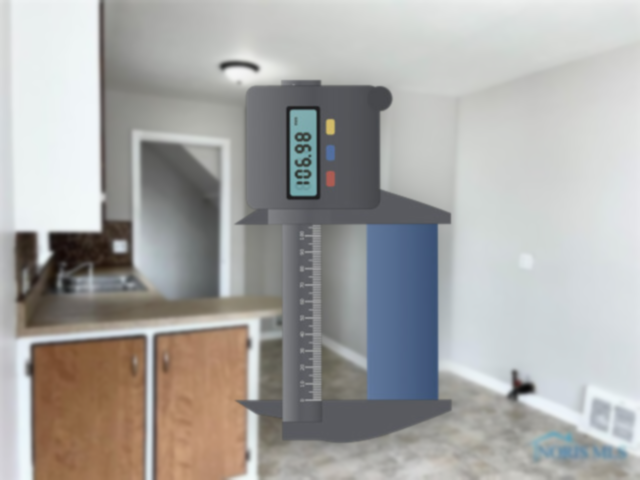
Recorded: 106.98
